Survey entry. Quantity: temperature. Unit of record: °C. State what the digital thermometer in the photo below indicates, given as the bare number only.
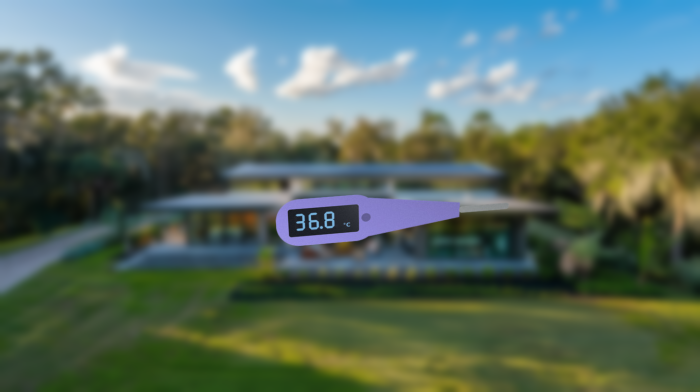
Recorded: 36.8
